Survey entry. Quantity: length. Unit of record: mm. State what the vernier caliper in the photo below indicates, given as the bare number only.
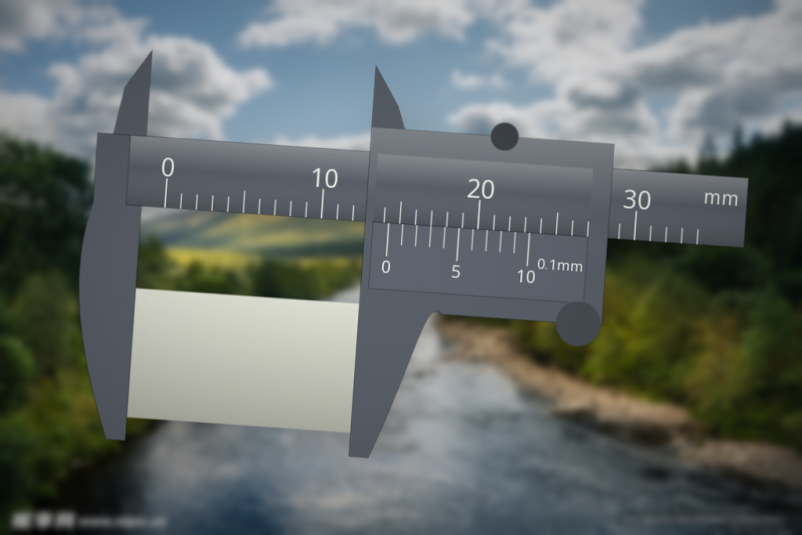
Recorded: 14.3
